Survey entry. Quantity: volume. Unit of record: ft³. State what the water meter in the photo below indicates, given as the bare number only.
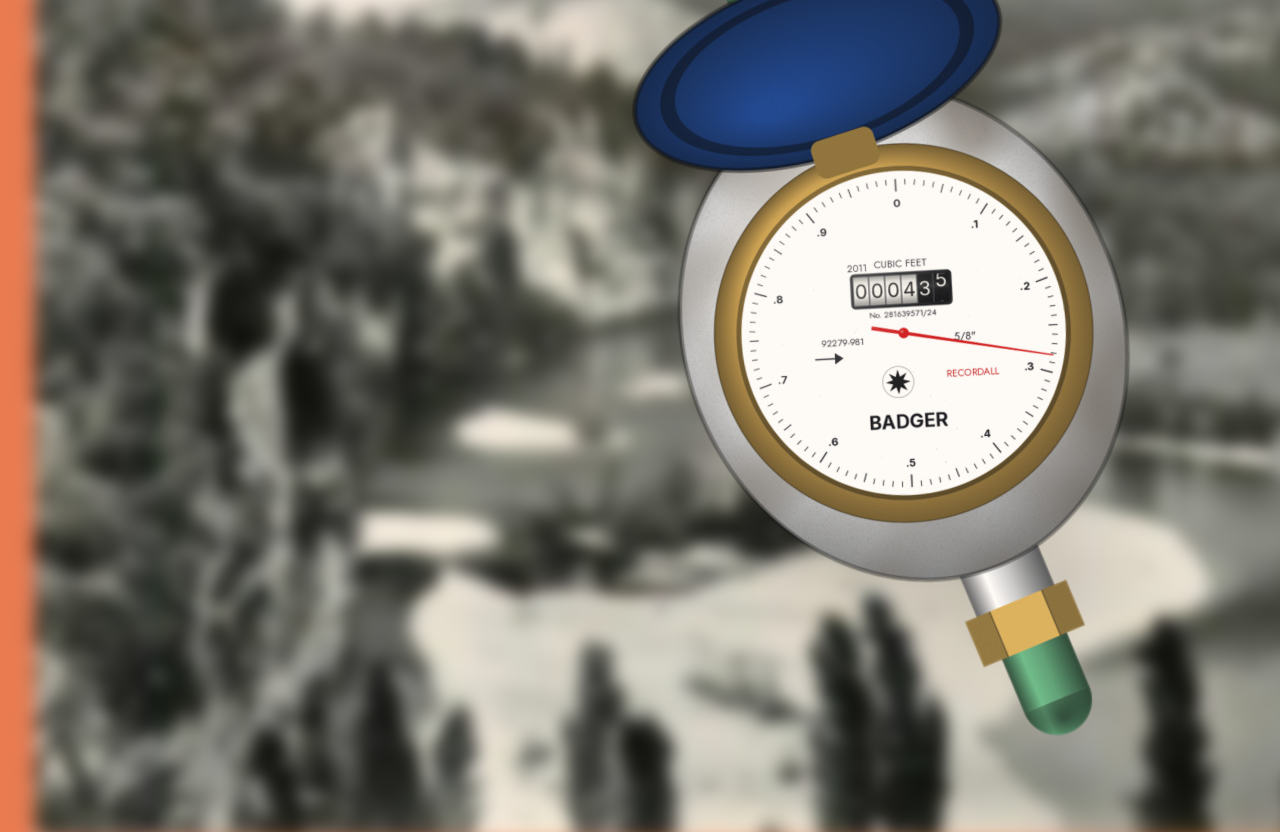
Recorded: 435.28
